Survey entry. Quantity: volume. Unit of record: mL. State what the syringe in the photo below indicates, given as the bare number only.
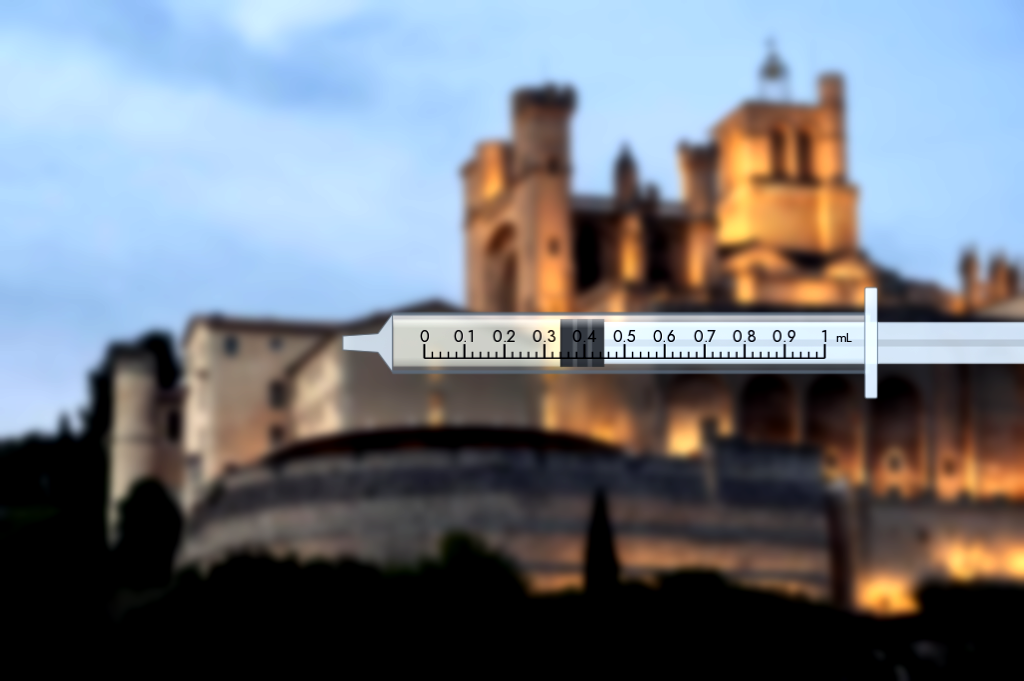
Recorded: 0.34
